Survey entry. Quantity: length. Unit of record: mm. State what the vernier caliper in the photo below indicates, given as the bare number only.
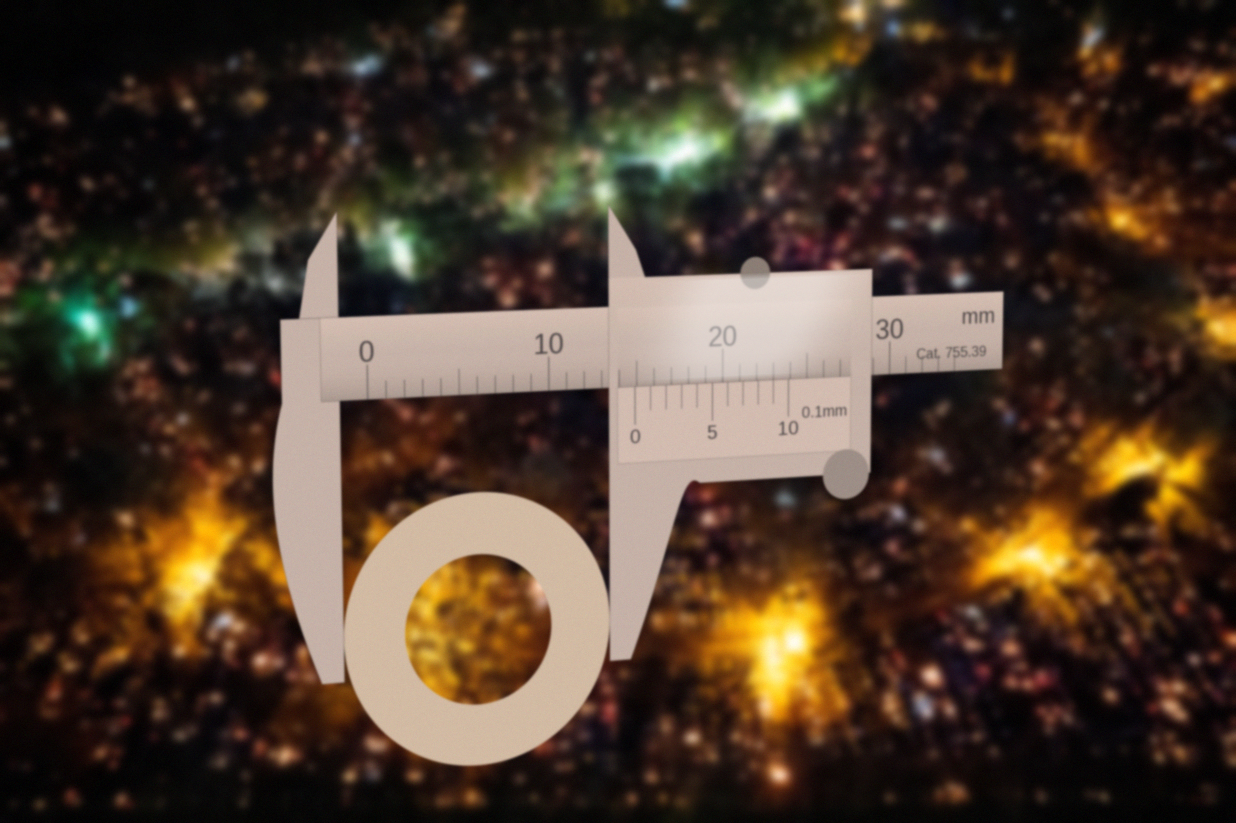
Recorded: 14.9
